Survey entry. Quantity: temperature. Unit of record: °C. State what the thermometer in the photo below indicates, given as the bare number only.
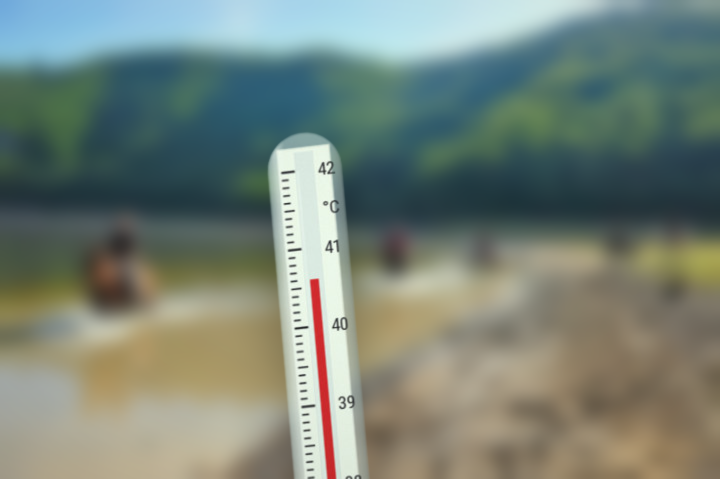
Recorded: 40.6
